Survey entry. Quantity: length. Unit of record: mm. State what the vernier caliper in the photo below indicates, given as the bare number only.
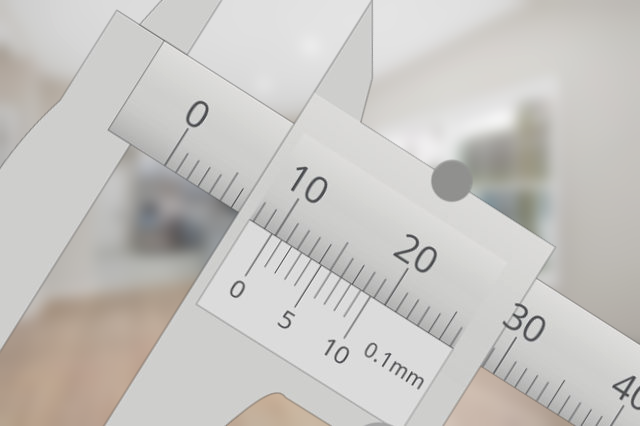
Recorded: 9.7
